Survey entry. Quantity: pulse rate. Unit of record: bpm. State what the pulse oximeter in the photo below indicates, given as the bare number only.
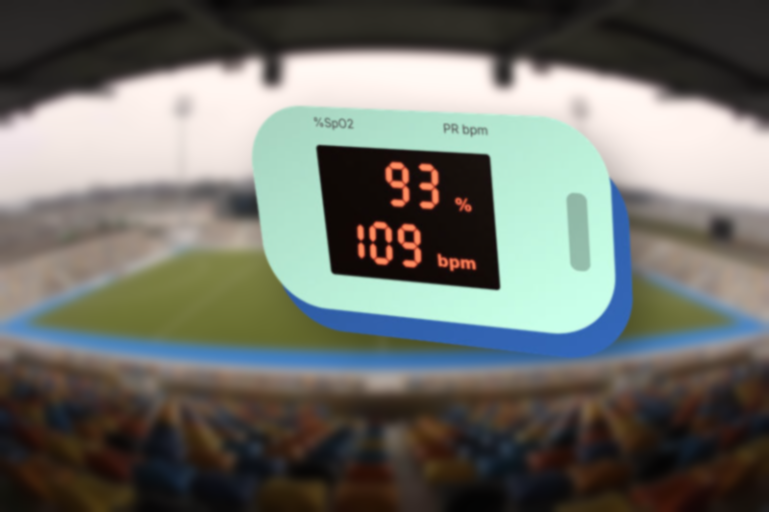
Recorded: 109
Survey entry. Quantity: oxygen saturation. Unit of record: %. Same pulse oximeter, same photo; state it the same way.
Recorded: 93
